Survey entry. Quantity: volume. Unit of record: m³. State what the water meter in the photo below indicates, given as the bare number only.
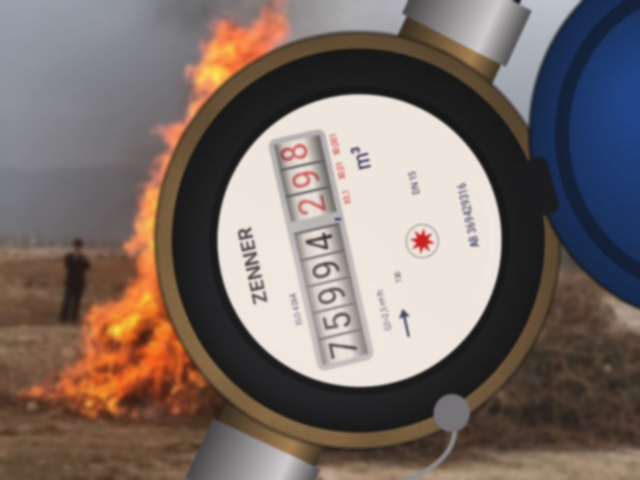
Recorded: 75994.298
